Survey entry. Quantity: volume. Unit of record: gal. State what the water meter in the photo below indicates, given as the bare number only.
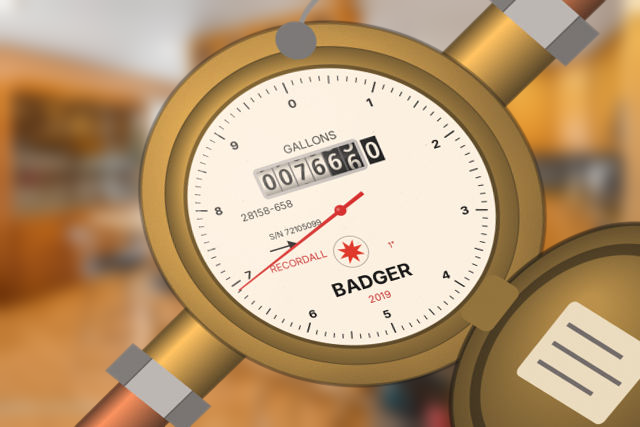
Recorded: 76656.9
